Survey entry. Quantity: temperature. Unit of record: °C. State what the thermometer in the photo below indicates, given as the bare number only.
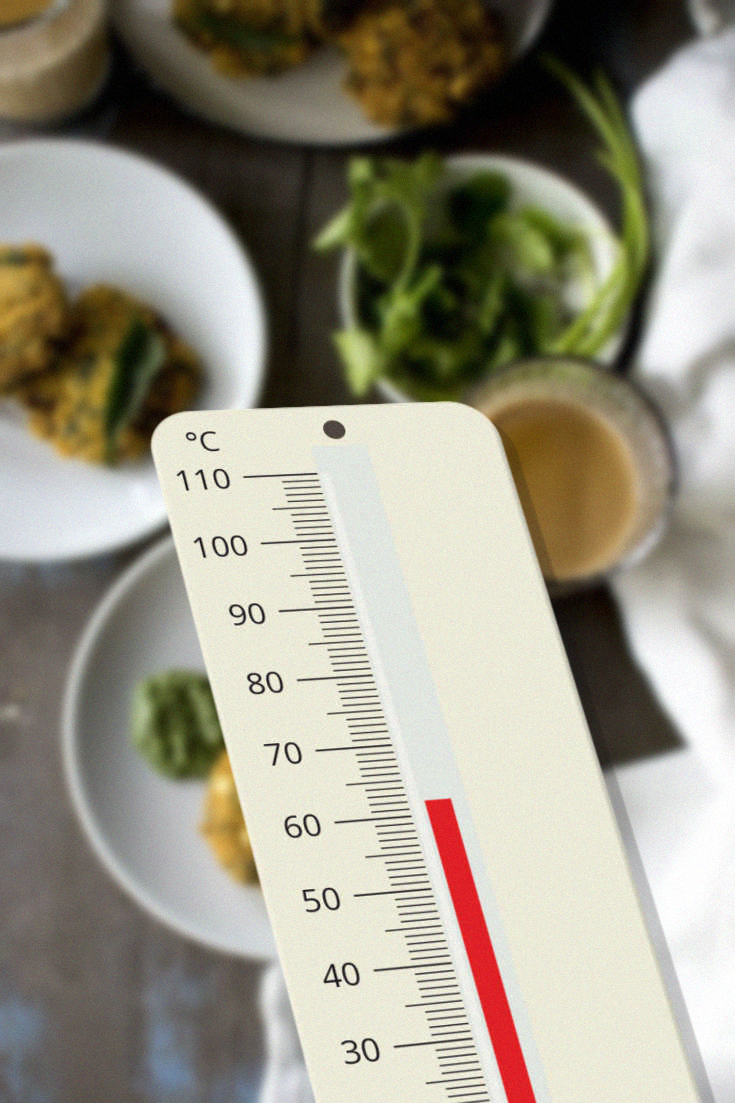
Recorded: 62
